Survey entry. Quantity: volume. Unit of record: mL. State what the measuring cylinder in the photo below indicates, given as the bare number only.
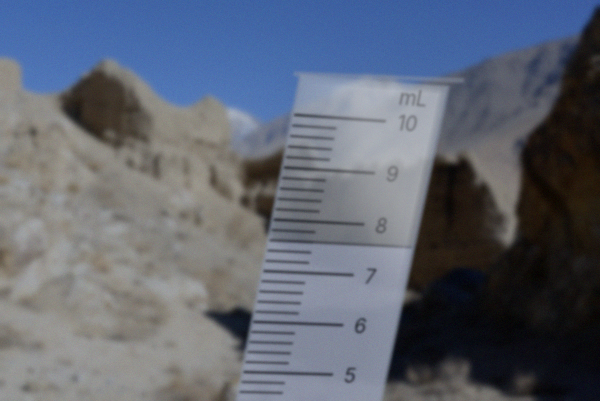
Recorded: 7.6
